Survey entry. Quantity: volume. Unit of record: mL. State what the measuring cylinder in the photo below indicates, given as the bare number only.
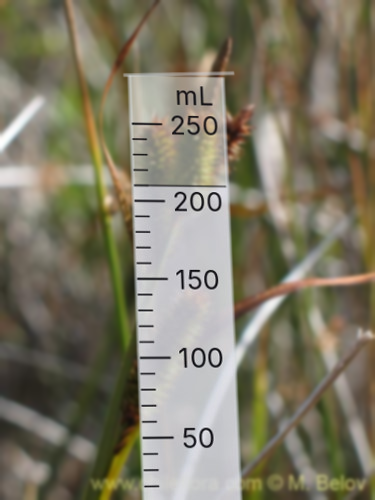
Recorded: 210
